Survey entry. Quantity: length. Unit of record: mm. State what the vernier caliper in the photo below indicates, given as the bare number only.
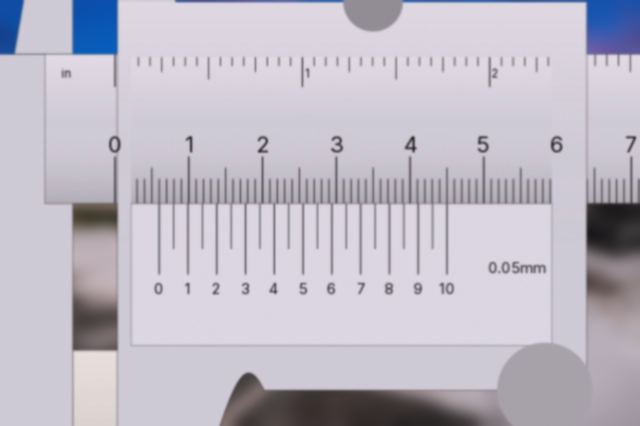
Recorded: 6.0
